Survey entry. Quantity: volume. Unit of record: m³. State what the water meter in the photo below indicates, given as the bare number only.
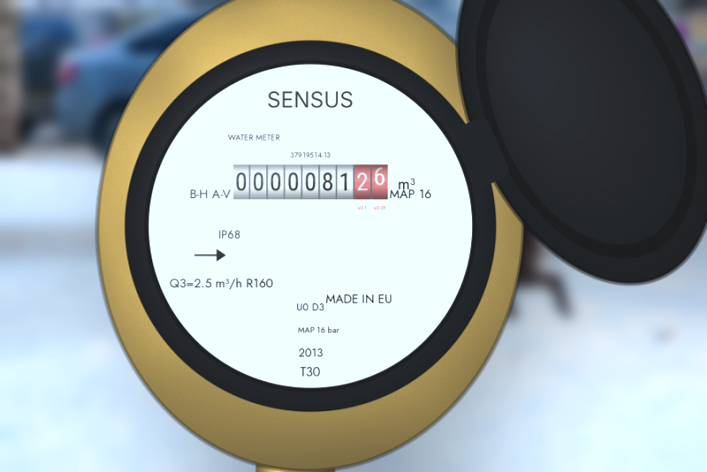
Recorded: 81.26
